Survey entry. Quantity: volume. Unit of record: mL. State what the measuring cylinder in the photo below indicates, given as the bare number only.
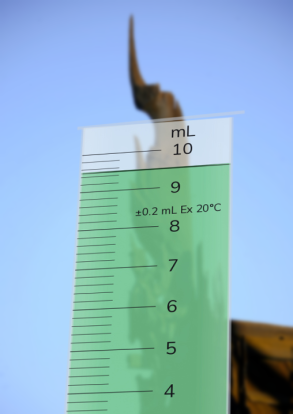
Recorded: 9.5
